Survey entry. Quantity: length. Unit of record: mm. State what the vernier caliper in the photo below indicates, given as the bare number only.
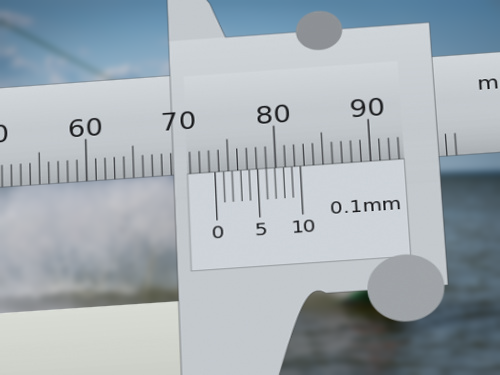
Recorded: 73.6
